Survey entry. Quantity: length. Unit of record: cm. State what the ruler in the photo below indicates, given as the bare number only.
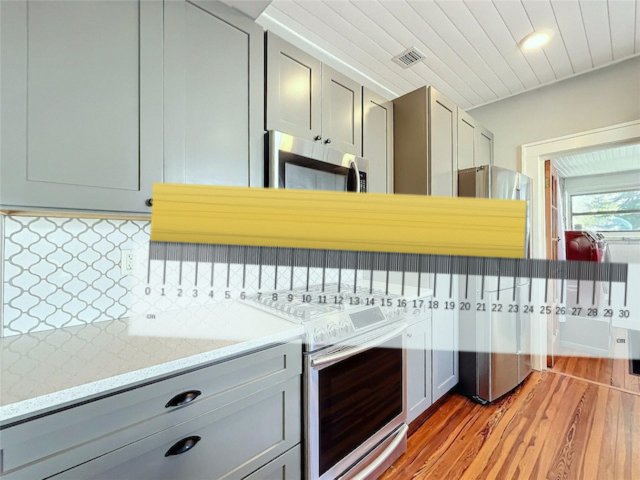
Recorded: 23.5
